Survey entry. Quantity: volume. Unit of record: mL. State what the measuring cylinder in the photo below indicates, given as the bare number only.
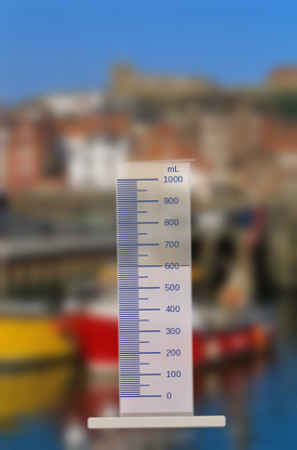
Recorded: 600
